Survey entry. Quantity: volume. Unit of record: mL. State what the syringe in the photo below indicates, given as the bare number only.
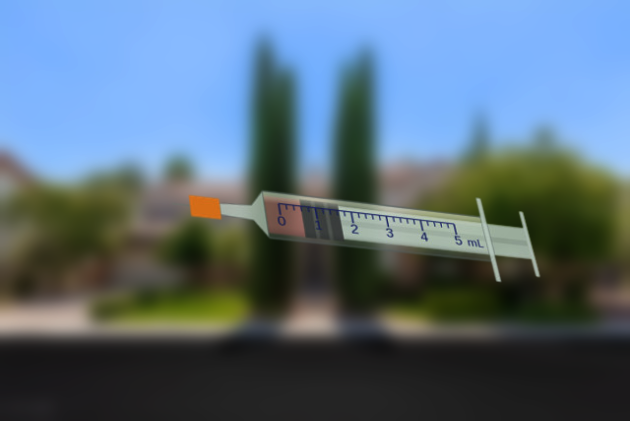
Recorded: 0.6
